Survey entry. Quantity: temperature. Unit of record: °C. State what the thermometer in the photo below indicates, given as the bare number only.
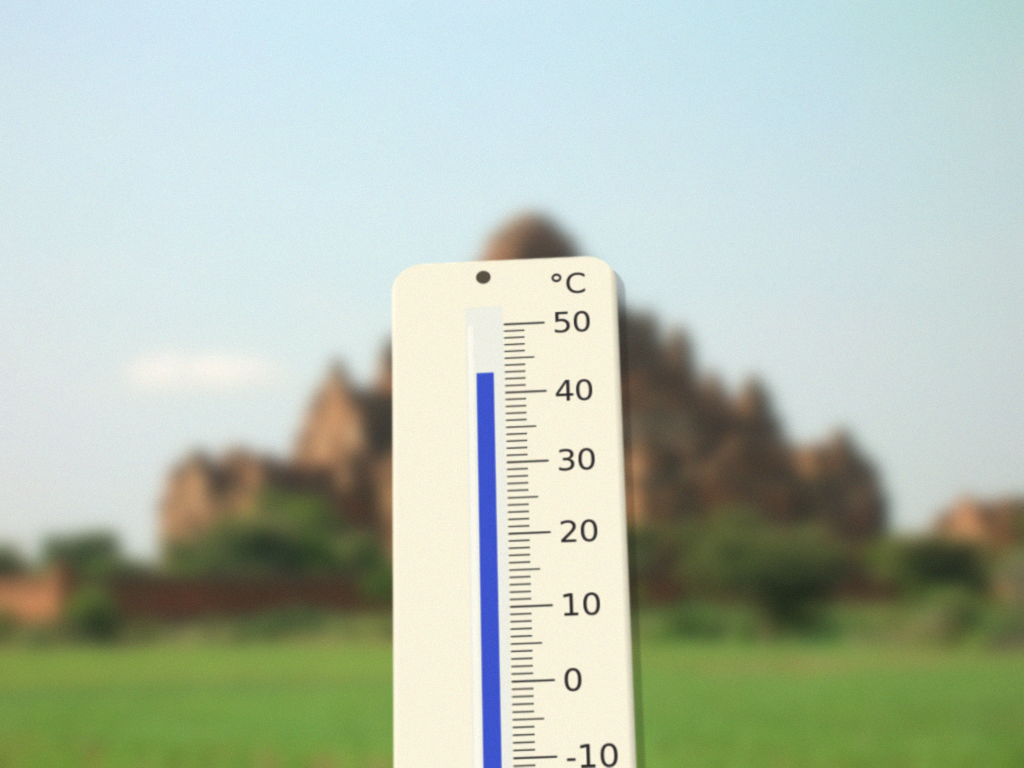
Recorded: 43
